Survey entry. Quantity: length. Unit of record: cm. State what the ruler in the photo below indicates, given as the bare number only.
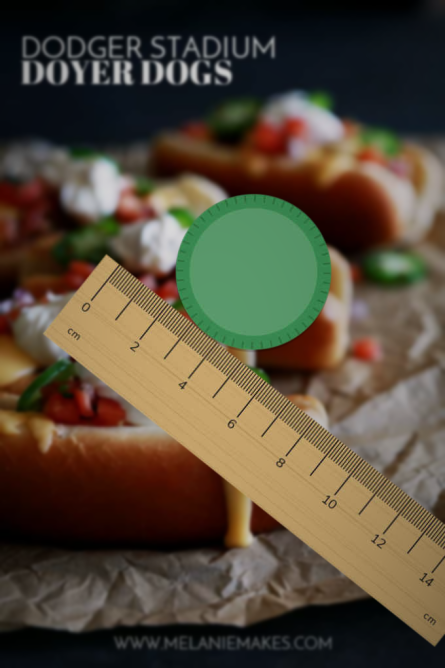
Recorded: 5
